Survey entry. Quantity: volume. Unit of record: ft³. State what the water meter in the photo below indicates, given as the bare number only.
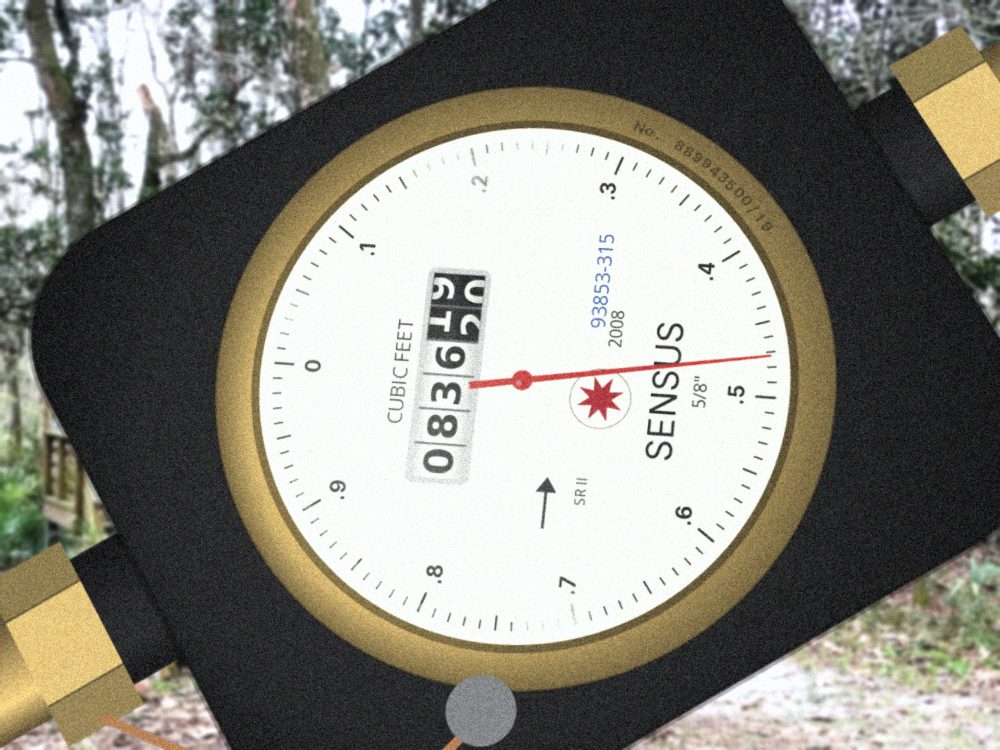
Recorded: 83619.47
